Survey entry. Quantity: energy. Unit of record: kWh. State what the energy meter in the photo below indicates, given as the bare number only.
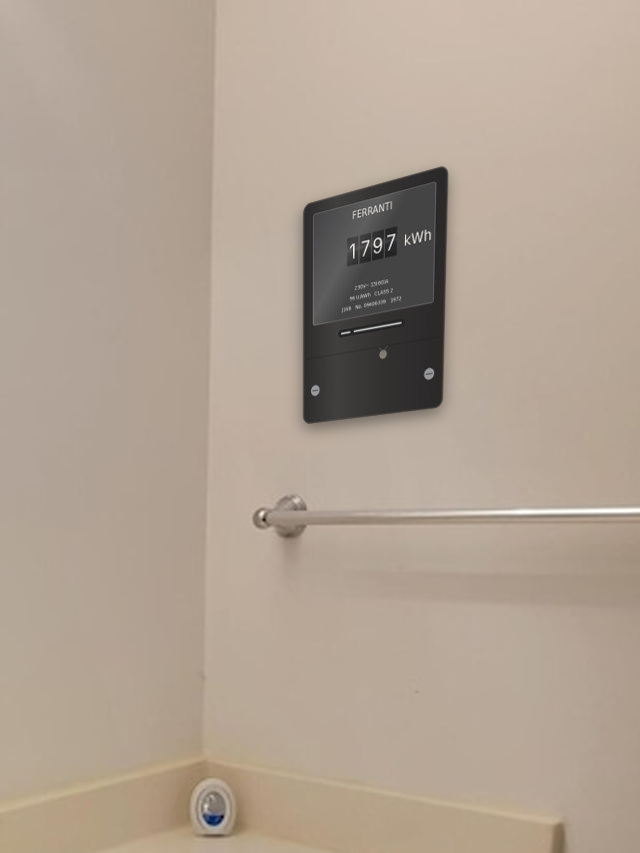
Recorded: 1797
